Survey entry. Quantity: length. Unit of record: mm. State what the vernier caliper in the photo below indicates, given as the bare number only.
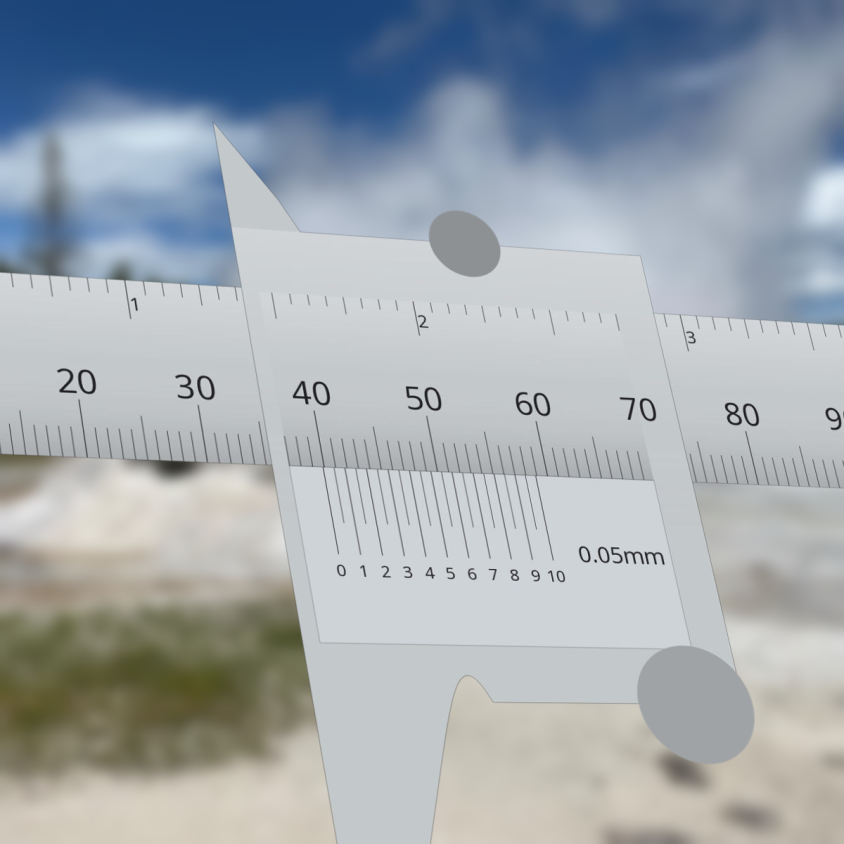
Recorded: 39.9
